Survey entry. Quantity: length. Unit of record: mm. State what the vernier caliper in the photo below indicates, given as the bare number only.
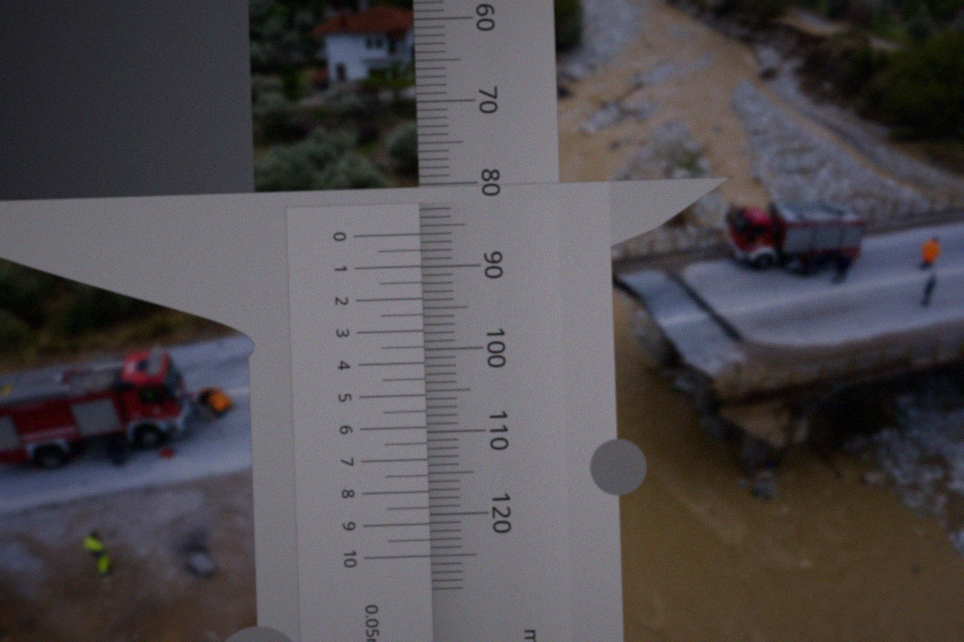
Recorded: 86.0
